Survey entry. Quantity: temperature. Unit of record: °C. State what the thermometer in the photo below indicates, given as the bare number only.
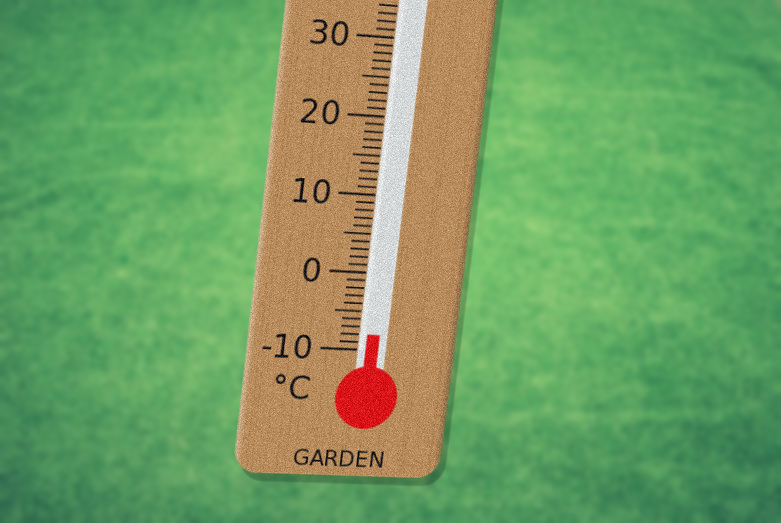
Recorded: -8
